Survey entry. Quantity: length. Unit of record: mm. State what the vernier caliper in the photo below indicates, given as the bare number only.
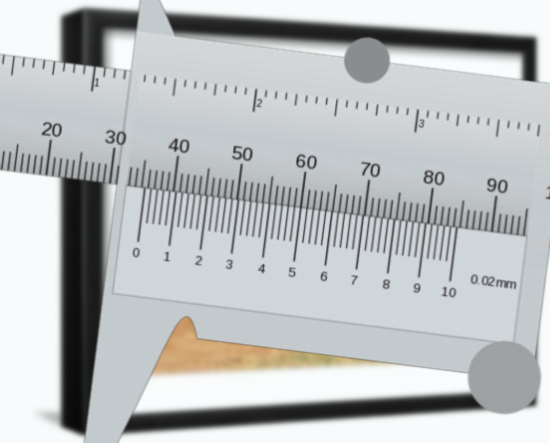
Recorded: 35.5
